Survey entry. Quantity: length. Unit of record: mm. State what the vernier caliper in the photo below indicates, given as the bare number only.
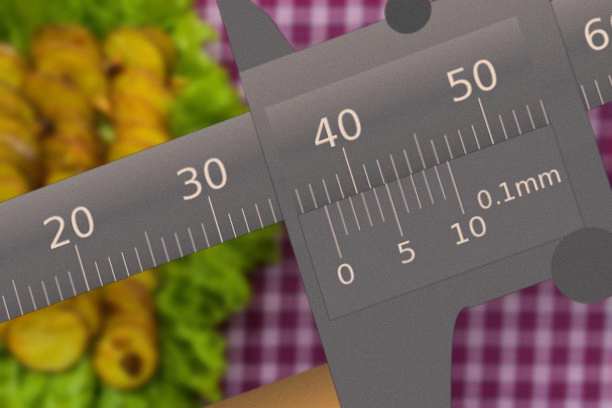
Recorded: 37.6
